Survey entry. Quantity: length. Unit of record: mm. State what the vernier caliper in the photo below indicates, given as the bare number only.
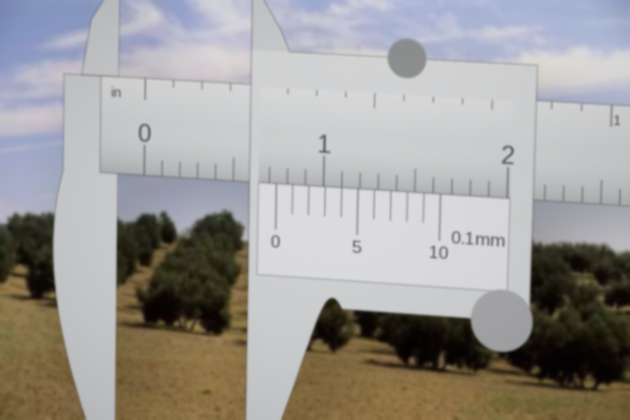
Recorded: 7.4
